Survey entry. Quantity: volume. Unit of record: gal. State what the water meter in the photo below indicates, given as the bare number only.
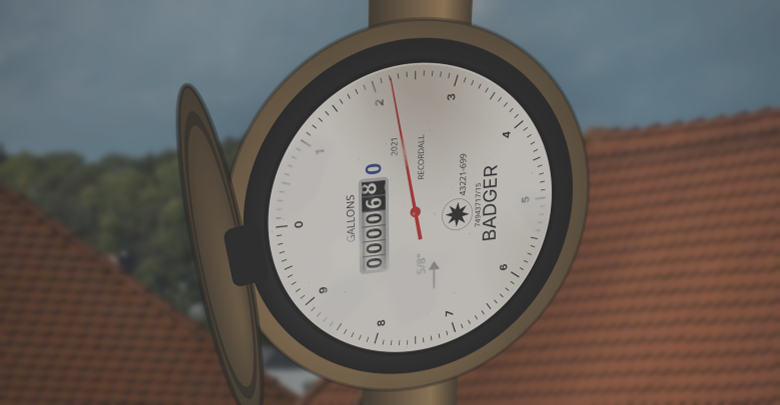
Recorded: 682.2
